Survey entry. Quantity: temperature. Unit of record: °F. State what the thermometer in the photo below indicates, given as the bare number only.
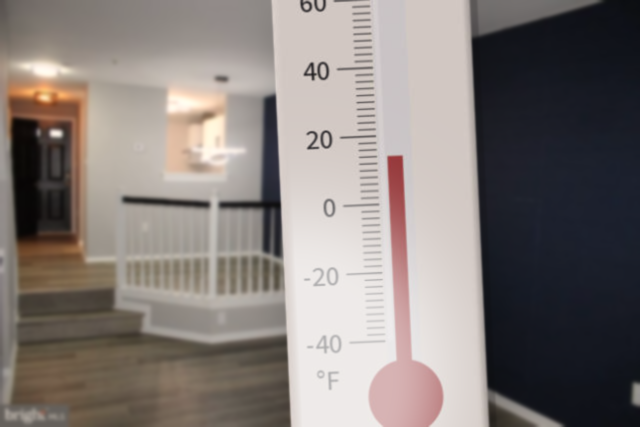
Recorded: 14
